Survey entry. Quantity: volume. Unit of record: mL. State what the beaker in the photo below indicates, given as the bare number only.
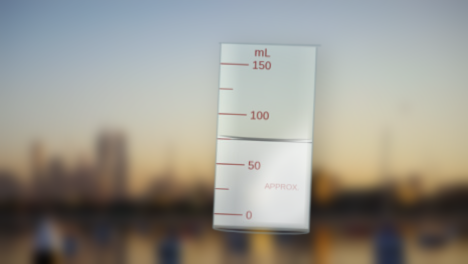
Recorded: 75
